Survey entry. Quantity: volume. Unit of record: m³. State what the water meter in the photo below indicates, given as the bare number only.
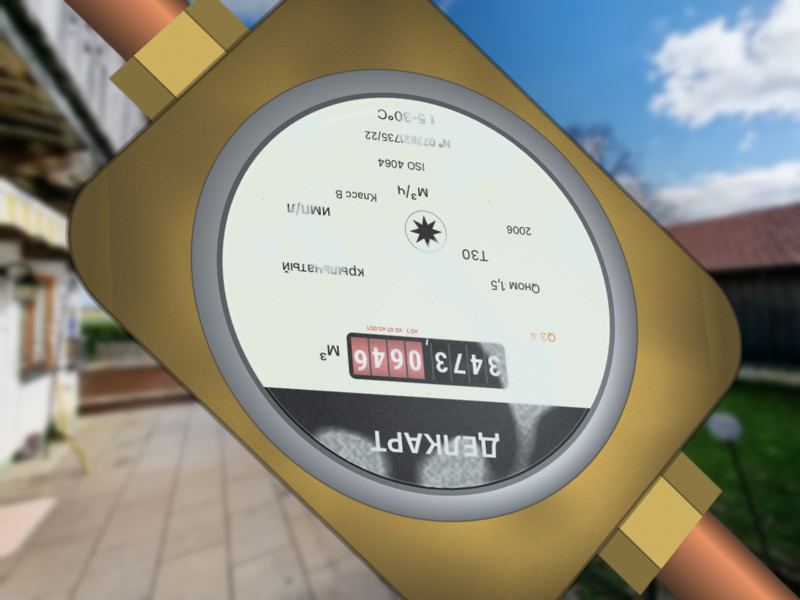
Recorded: 3473.0646
